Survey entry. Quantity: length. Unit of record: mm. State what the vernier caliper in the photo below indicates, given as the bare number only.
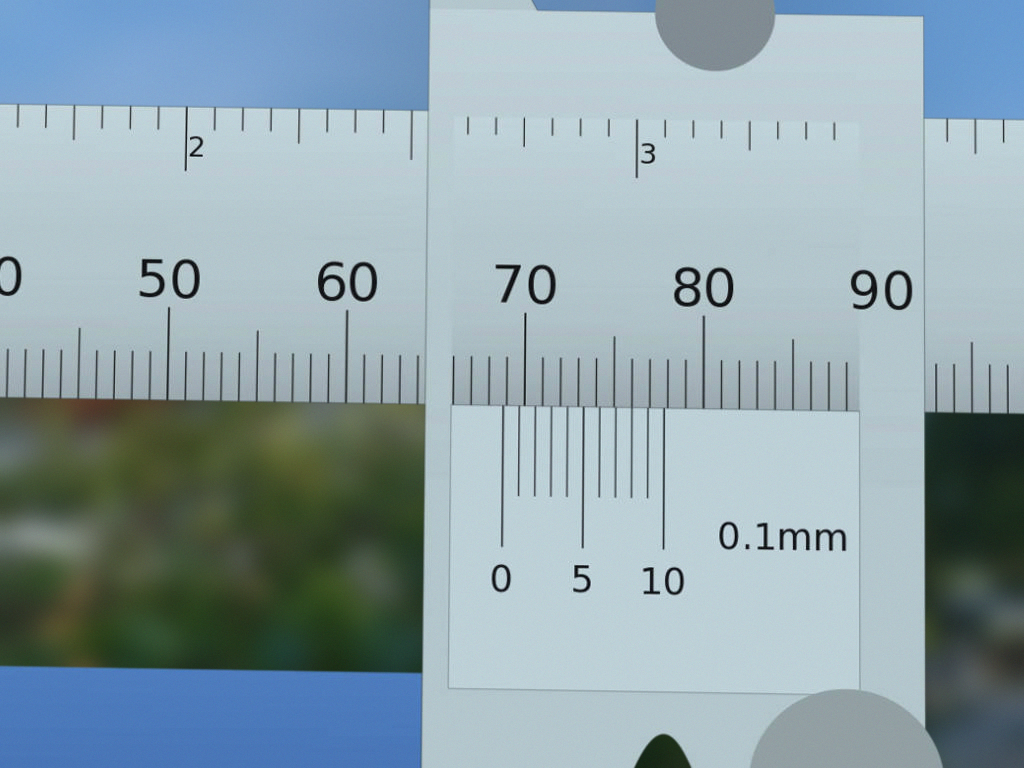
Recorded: 68.8
